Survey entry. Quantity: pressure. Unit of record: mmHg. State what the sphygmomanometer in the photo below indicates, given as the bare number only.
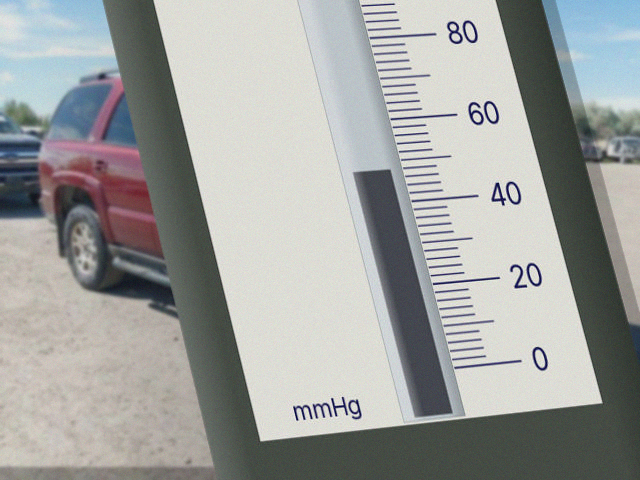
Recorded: 48
